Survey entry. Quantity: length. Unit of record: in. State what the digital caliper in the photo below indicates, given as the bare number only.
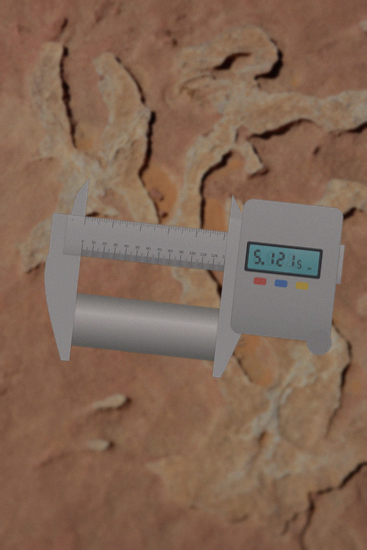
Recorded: 5.1215
